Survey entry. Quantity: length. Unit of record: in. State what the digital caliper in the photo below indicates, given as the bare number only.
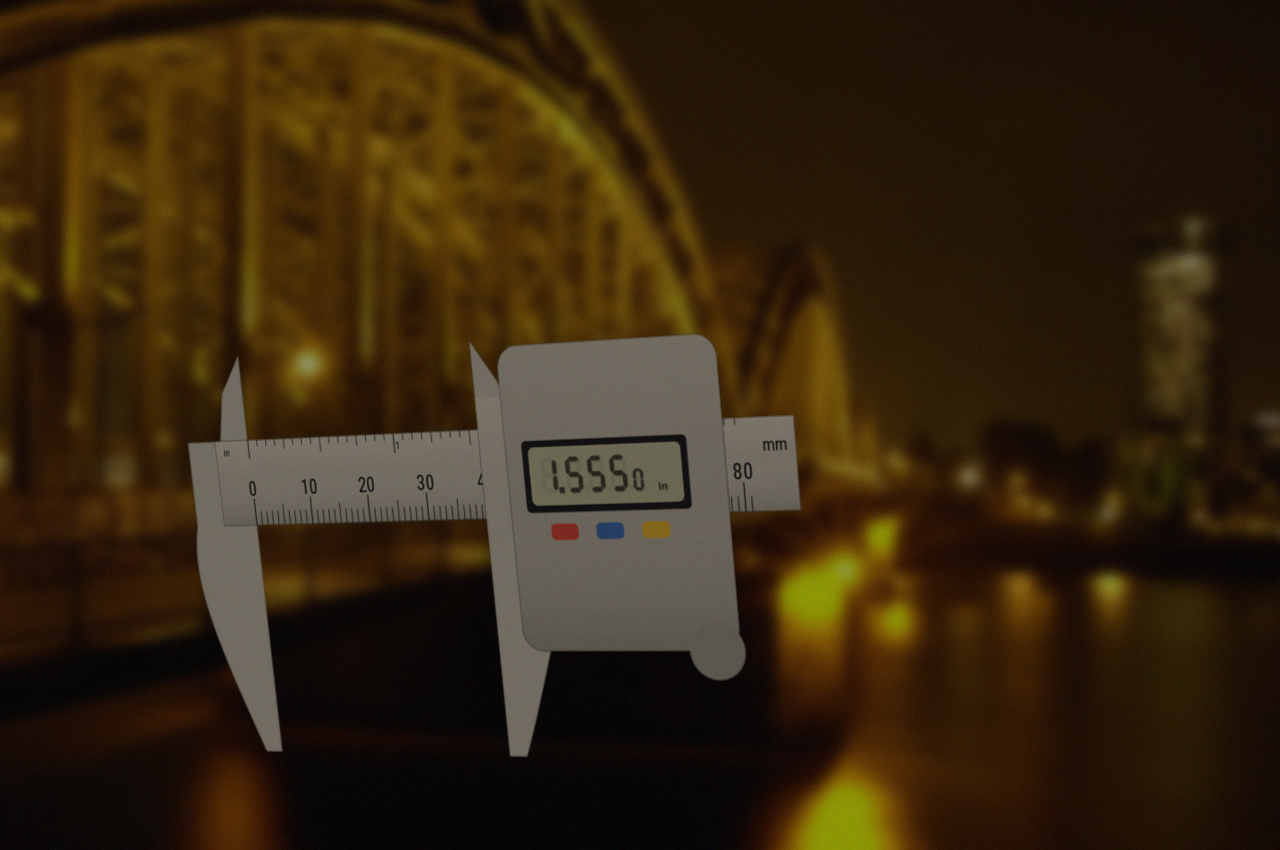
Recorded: 1.5550
